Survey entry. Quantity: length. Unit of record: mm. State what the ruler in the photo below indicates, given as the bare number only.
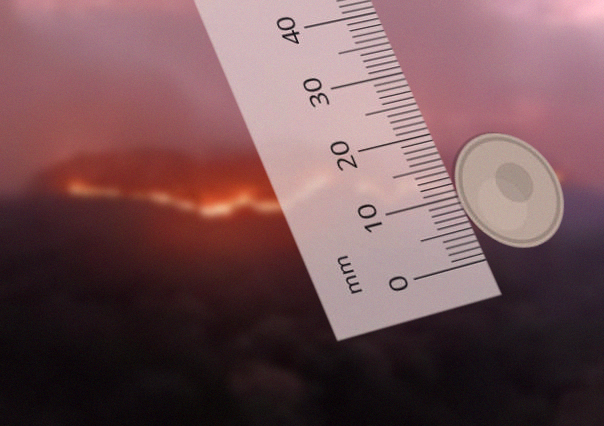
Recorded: 18
